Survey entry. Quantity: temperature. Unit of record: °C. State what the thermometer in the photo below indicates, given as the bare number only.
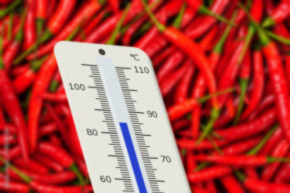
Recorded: 85
